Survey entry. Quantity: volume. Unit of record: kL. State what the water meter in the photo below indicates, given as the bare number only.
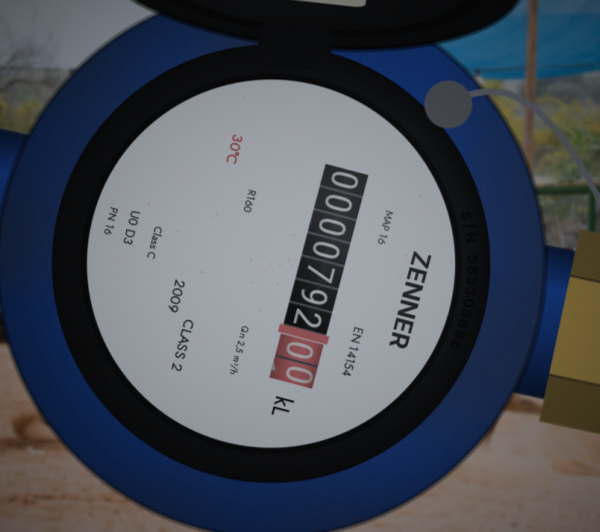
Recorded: 792.00
